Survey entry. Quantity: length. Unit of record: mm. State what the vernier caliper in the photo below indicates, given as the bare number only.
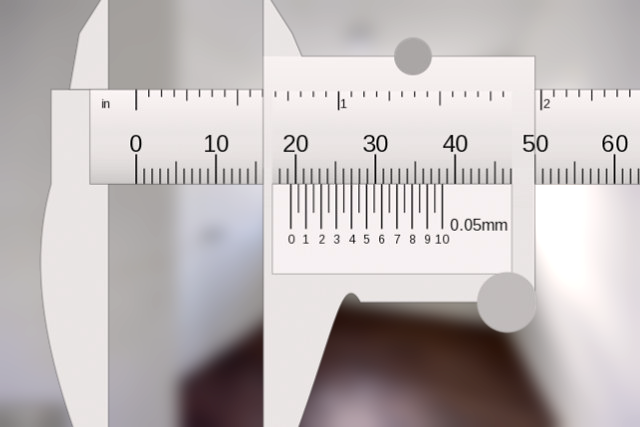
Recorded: 19.4
